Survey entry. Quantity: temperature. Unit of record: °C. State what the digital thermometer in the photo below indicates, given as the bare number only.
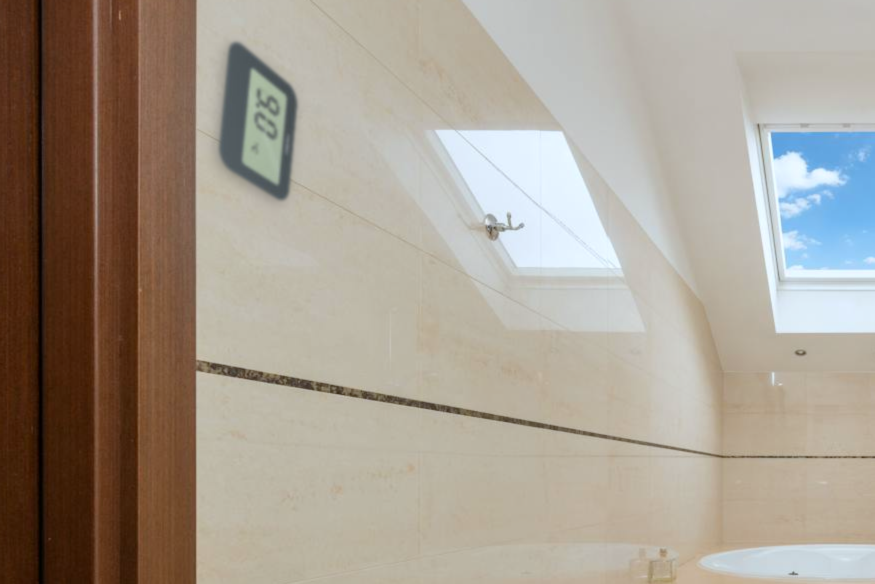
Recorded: 9.0
